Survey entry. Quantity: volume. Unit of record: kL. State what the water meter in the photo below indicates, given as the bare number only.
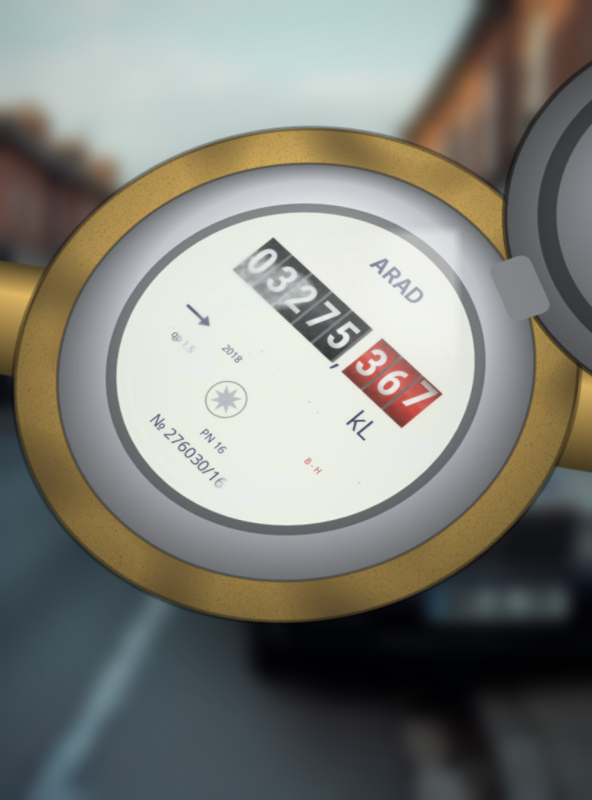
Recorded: 3275.367
